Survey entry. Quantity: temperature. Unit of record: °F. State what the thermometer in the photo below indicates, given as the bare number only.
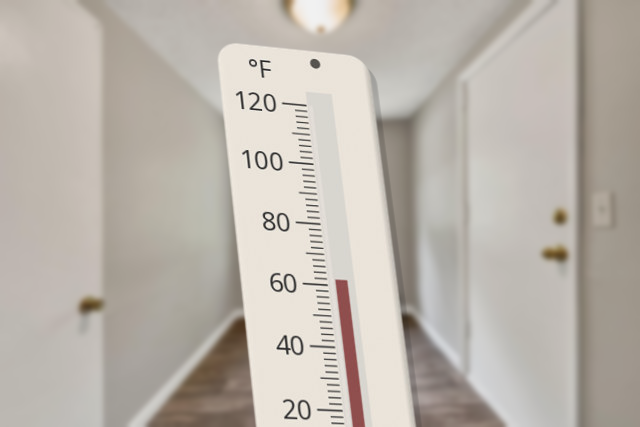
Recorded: 62
